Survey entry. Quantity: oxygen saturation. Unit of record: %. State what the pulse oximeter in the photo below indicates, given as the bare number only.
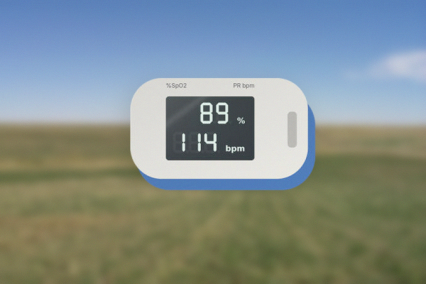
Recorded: 89
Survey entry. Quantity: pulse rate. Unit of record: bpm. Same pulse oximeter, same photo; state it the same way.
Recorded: 114
